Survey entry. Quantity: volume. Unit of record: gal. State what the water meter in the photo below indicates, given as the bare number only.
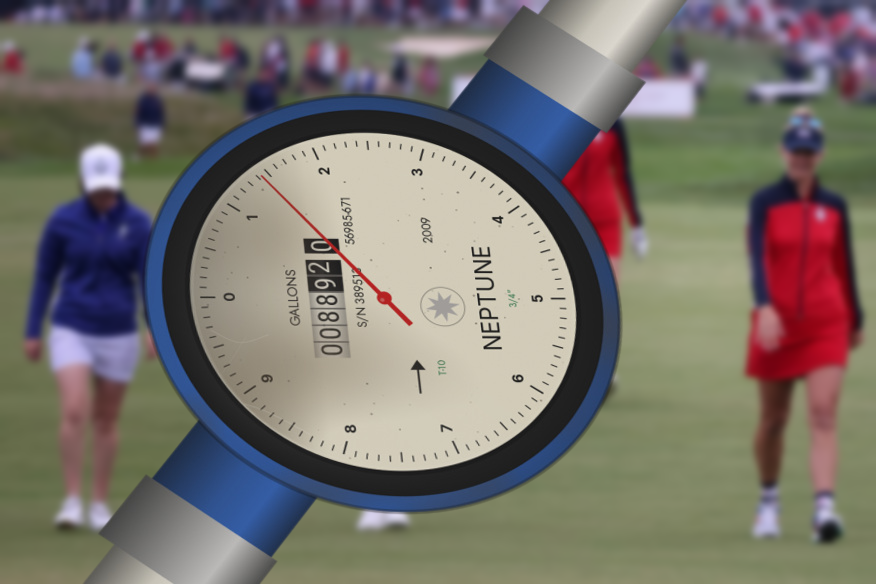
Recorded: 88921.4
